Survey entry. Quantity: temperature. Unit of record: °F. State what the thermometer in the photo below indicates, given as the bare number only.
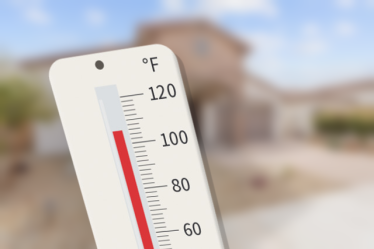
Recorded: 106
